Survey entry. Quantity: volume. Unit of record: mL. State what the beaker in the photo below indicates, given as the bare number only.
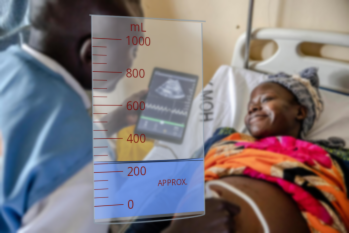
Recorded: 250
